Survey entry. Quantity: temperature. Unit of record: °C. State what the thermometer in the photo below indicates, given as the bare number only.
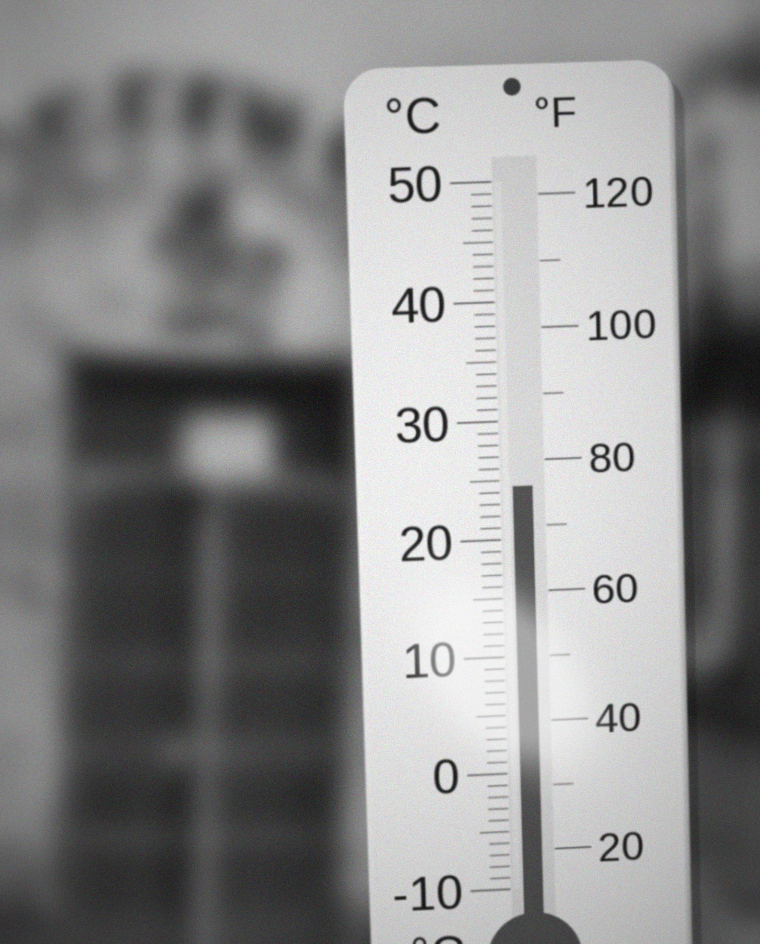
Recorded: 24.5
